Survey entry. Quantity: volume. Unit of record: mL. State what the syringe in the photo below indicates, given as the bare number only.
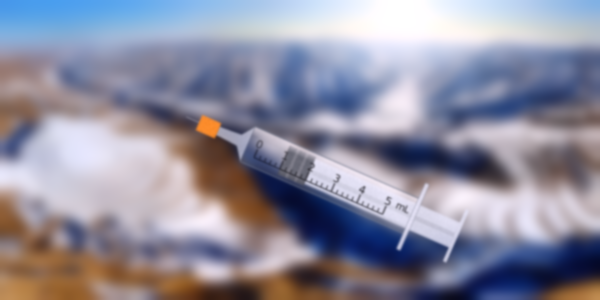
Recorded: 1
